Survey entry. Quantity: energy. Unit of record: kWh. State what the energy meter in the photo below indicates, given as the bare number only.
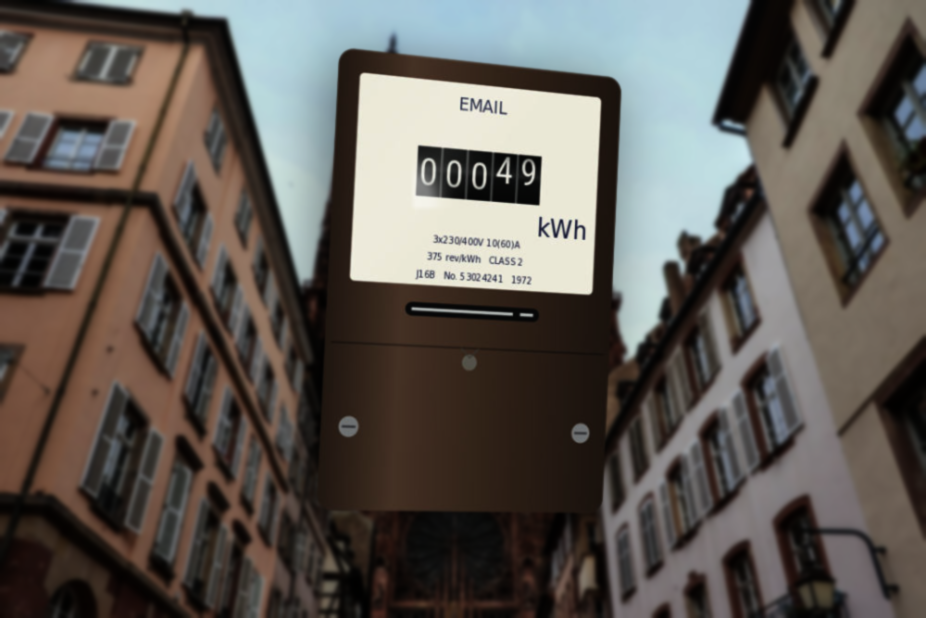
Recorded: 49
